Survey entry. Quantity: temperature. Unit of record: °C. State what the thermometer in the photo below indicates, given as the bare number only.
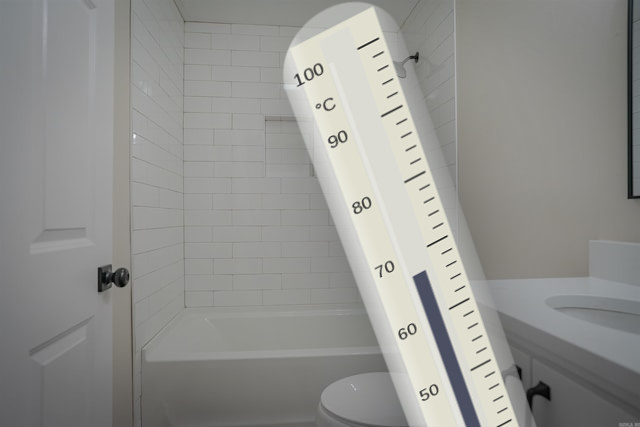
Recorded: 67
